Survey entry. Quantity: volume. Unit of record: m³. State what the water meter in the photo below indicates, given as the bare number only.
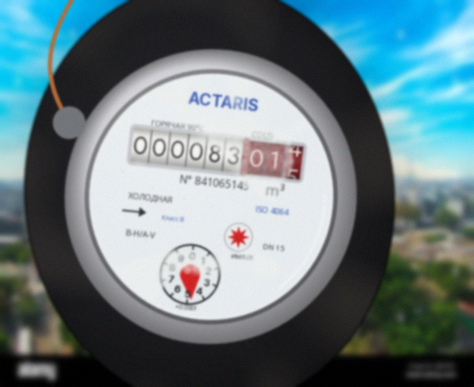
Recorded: 83.0144
